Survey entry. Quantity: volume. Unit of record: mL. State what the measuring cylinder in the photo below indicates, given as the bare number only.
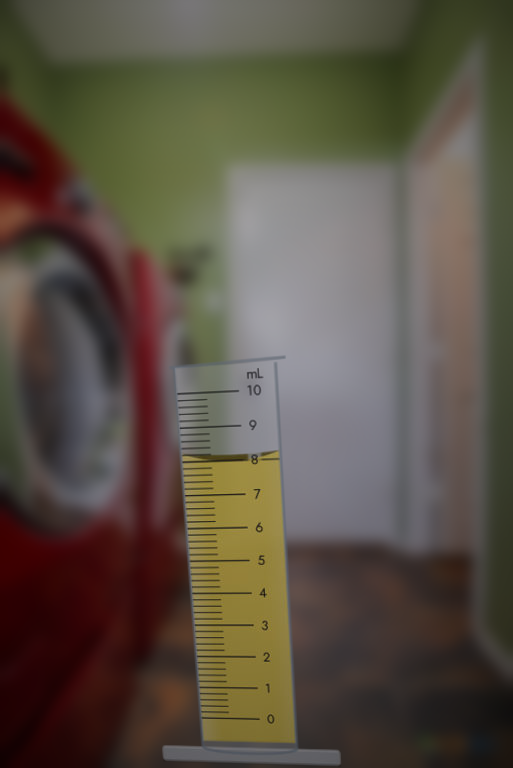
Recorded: 8
